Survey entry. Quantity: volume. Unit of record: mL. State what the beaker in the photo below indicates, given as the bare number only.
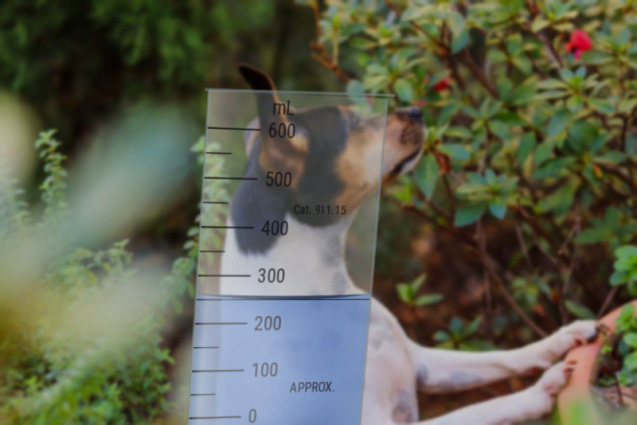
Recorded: 250
